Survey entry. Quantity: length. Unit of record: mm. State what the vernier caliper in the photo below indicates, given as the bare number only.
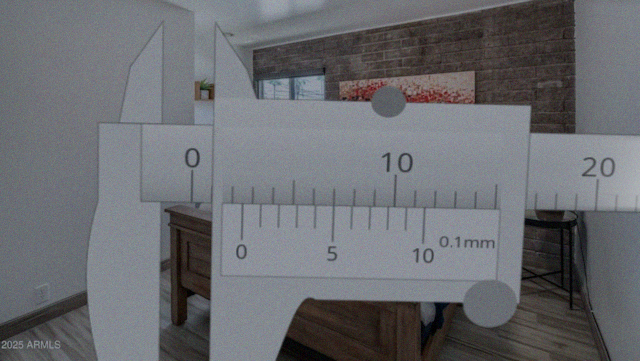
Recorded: 2.5
